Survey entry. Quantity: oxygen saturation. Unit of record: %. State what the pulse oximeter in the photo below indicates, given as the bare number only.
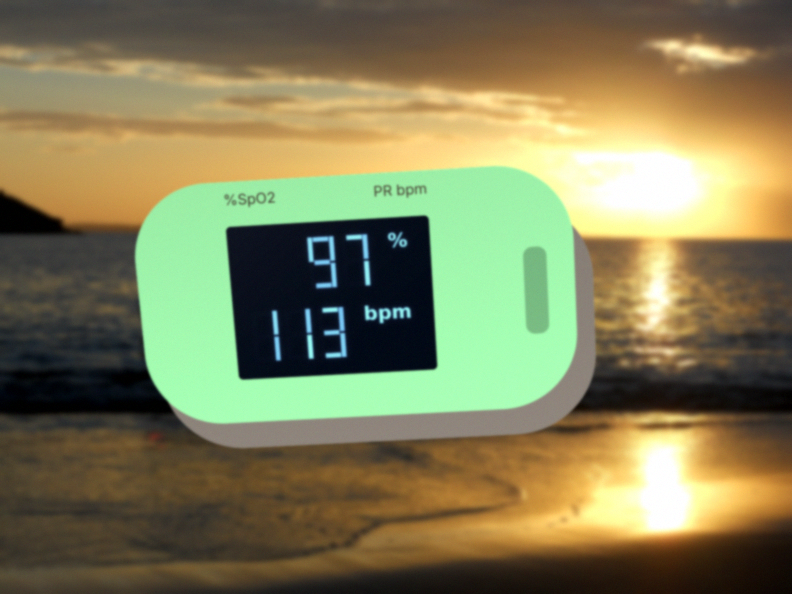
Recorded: 97
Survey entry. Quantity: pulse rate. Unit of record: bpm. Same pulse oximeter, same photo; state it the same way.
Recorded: 113
